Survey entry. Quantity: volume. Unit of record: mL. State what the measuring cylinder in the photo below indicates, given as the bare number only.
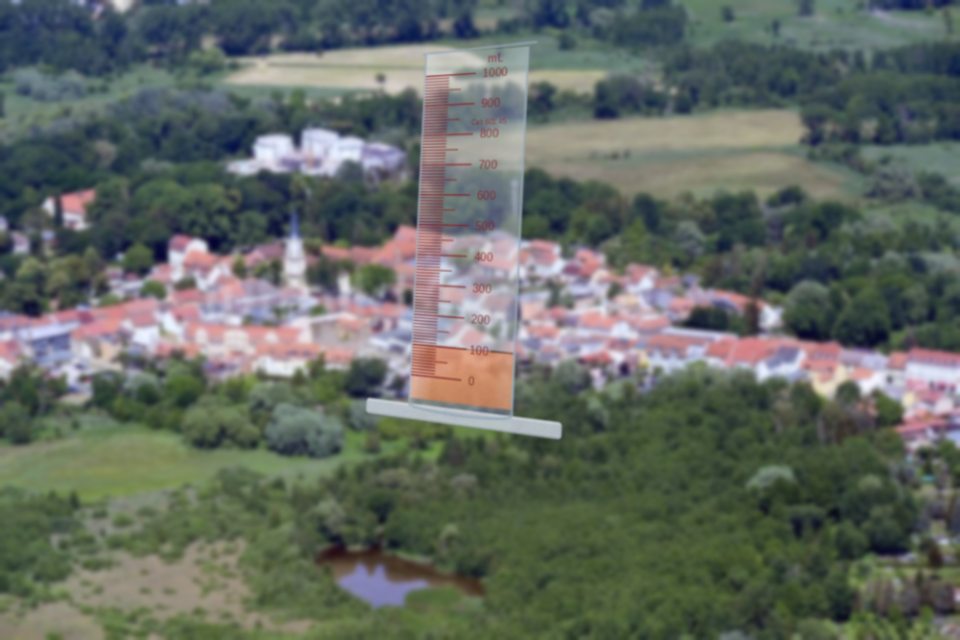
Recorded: 100
